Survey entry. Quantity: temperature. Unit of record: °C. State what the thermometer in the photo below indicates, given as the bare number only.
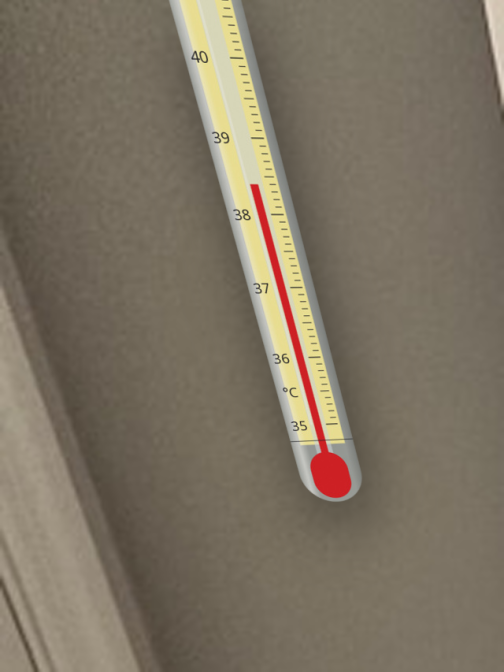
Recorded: 38.4
